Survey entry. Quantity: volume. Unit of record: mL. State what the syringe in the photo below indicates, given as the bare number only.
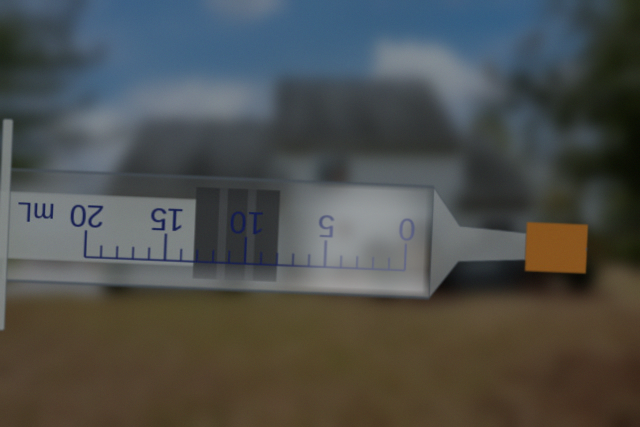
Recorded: 8
